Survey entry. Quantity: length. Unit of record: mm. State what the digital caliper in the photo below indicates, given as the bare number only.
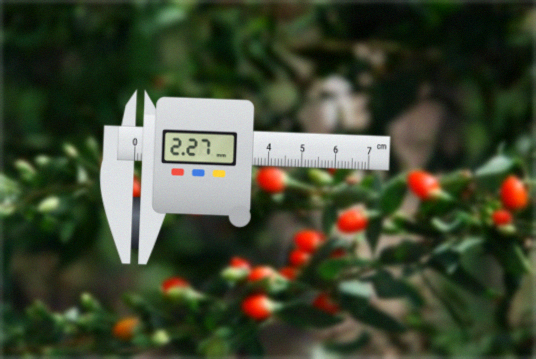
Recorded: 2.27
